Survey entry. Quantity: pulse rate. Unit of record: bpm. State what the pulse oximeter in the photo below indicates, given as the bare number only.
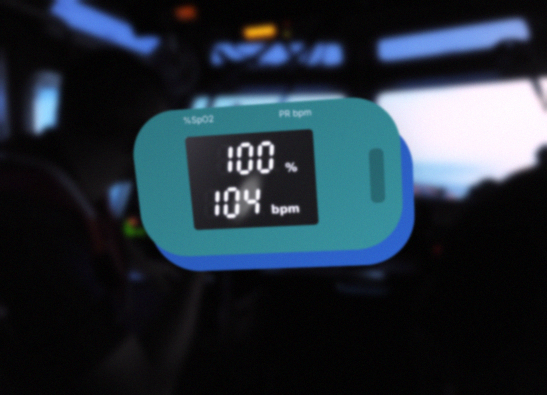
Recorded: 104
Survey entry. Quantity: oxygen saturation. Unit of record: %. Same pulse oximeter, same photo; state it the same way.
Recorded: 100
